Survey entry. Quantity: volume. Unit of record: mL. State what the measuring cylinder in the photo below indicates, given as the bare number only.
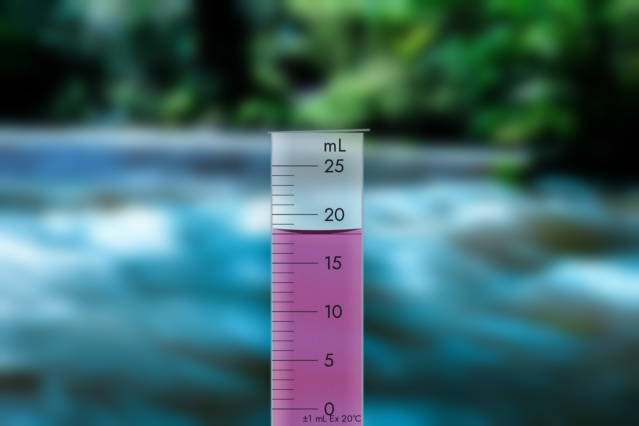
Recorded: 18
